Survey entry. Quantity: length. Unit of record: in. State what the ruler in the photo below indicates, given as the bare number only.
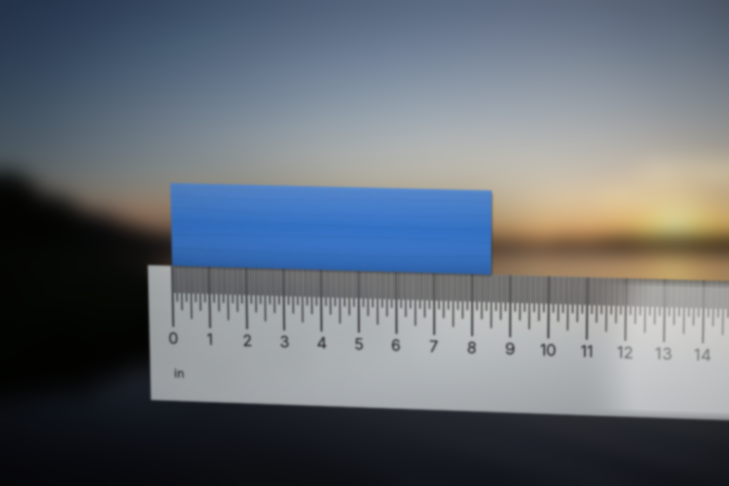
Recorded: 8.5
